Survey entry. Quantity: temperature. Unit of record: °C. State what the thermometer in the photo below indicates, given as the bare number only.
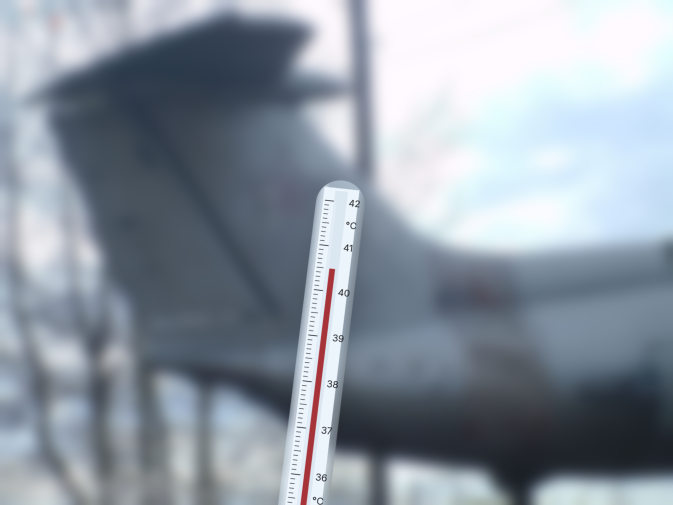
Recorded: 40.5
